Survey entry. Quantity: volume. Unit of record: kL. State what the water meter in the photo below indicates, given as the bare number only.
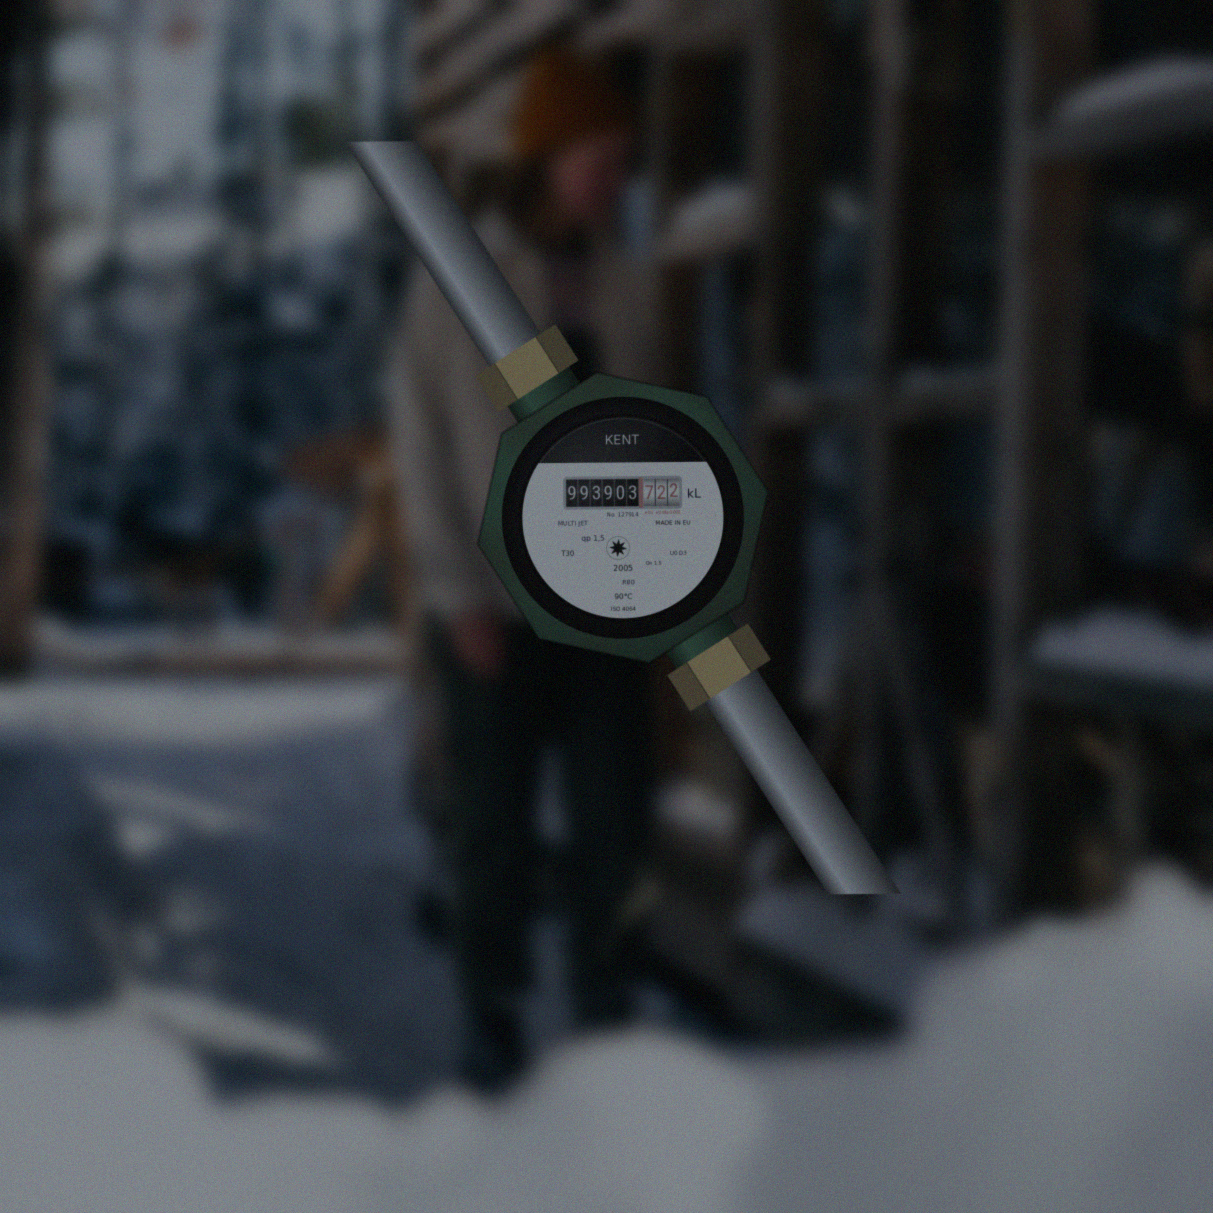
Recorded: 993903.722
